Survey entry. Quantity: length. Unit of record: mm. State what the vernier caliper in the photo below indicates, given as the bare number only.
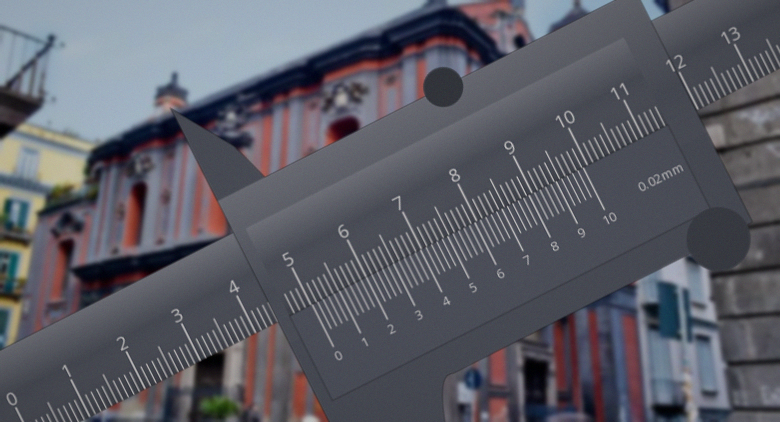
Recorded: 50.2
